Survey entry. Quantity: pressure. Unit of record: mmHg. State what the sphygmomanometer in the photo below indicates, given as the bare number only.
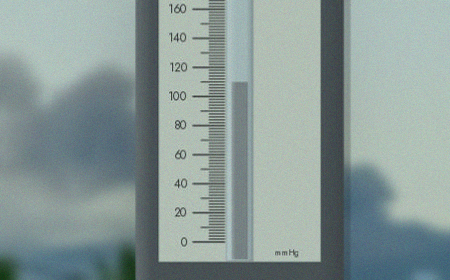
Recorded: 110
